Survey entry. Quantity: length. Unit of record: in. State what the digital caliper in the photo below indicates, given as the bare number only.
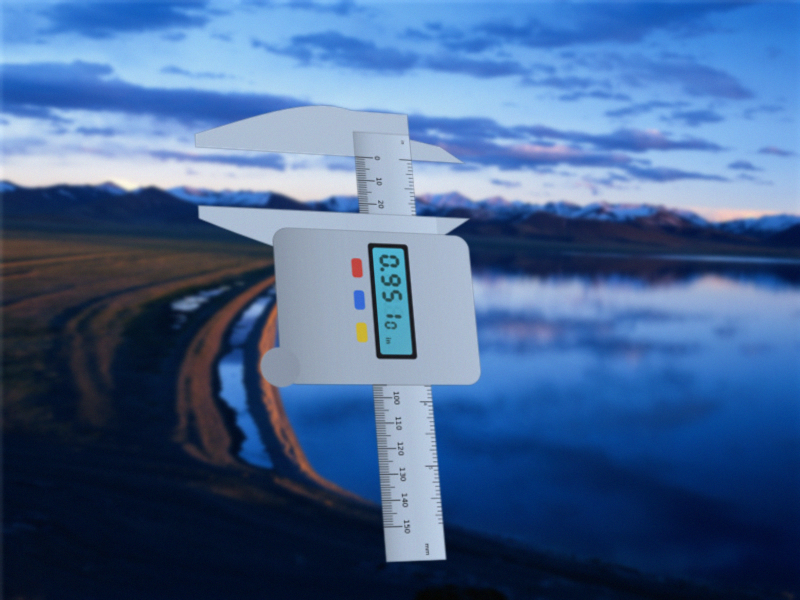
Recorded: 0.9510
